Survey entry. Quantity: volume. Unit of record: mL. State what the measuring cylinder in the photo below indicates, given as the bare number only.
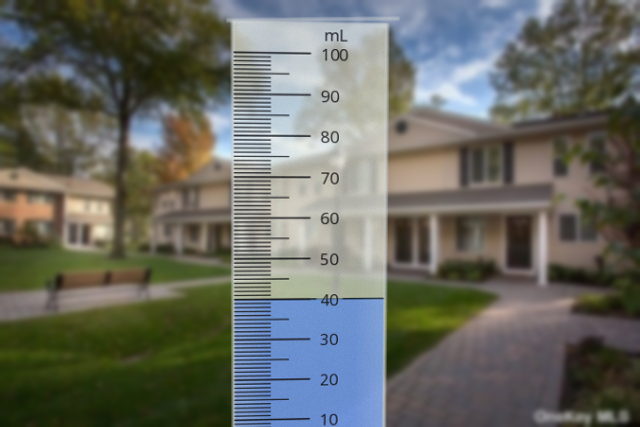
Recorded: 40
